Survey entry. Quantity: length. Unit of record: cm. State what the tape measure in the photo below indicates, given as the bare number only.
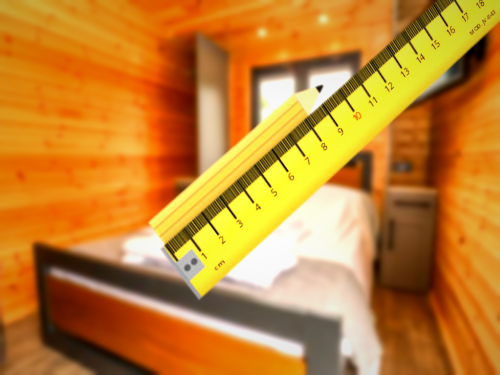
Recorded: 9.5
